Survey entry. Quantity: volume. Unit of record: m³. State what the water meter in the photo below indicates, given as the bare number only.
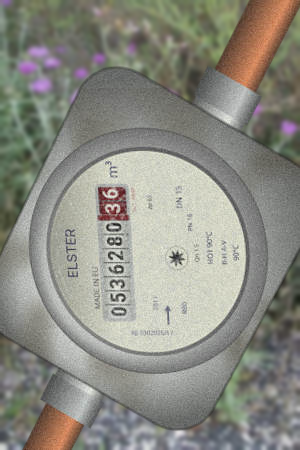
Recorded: 536280.36
